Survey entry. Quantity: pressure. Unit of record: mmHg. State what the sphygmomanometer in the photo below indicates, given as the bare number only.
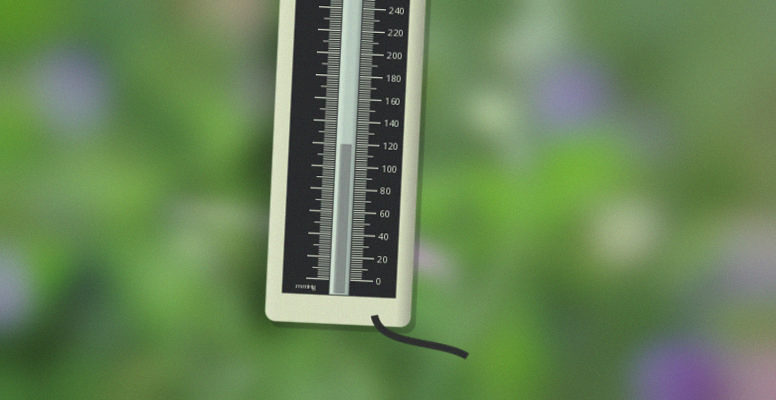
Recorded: 120
